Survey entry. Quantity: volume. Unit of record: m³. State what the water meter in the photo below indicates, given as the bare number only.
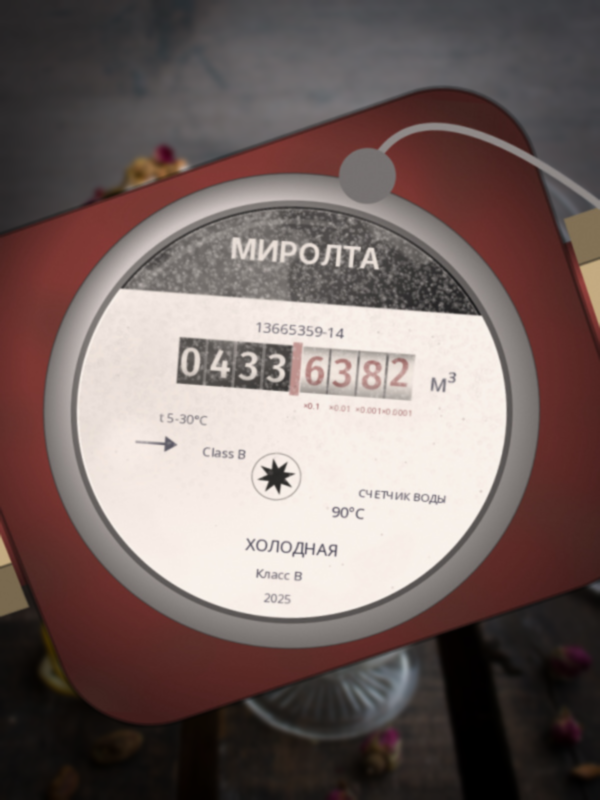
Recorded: 433.6382
